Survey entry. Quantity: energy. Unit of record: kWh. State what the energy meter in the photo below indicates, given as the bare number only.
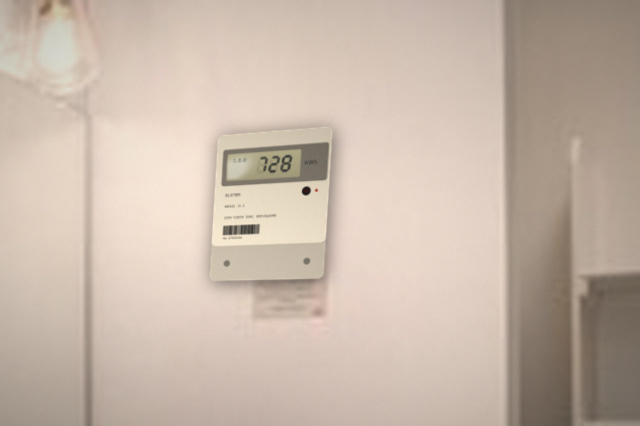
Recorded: 728
